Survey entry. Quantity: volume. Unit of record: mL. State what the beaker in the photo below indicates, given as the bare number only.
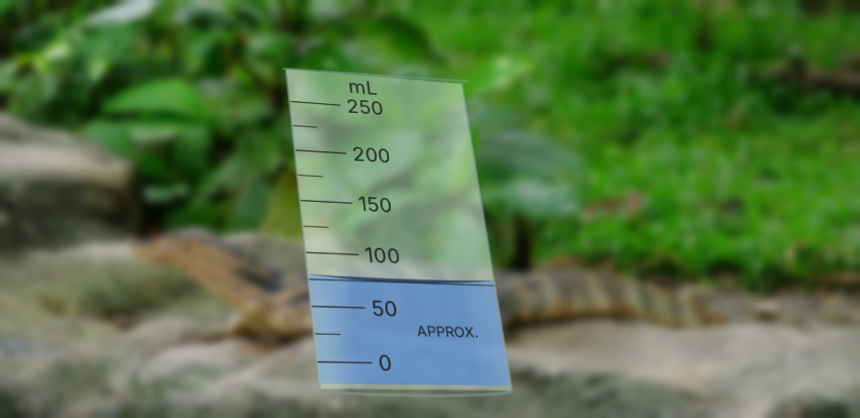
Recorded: 75
